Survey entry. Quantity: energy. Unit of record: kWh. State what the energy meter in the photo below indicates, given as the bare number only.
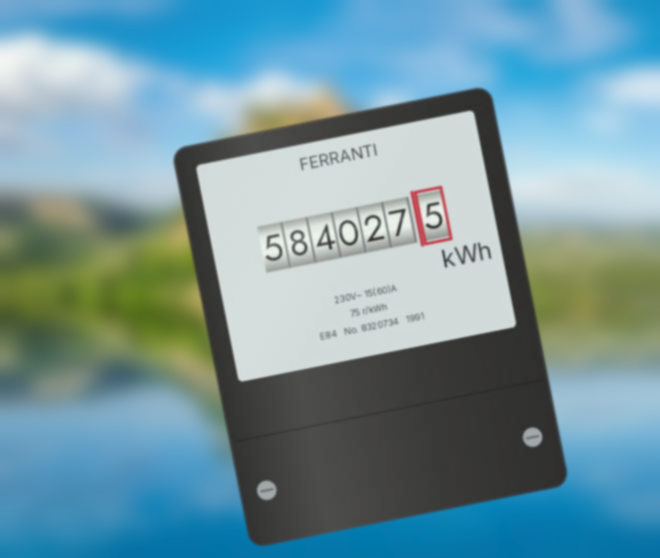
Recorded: 584027.5
